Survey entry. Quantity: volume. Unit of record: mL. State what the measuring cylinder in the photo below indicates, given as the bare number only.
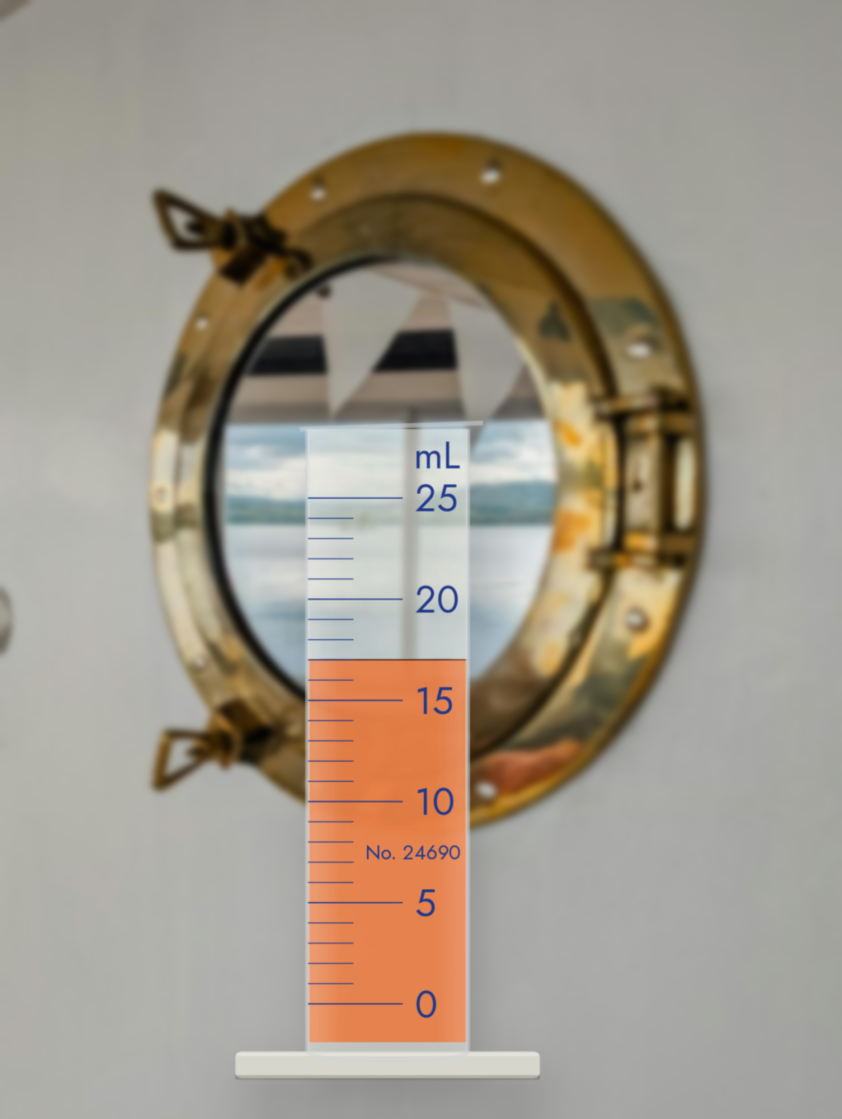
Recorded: 17
